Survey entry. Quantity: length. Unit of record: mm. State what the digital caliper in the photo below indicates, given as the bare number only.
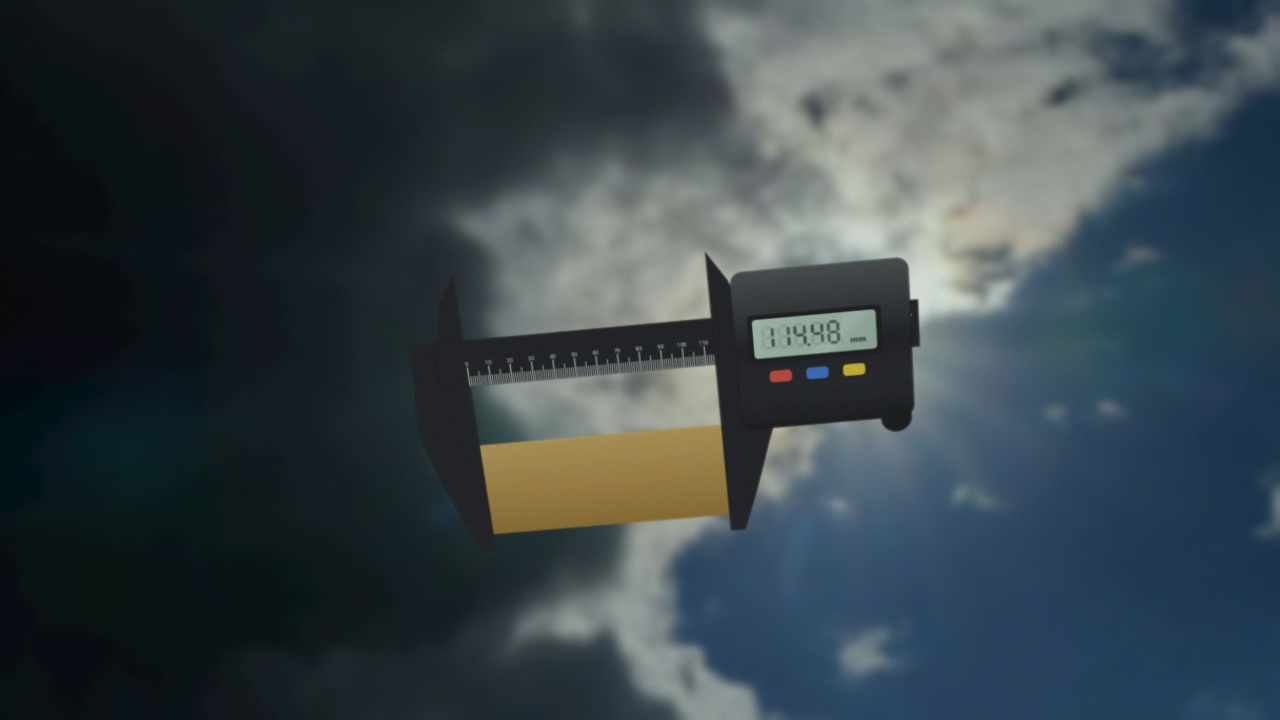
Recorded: 114.48
